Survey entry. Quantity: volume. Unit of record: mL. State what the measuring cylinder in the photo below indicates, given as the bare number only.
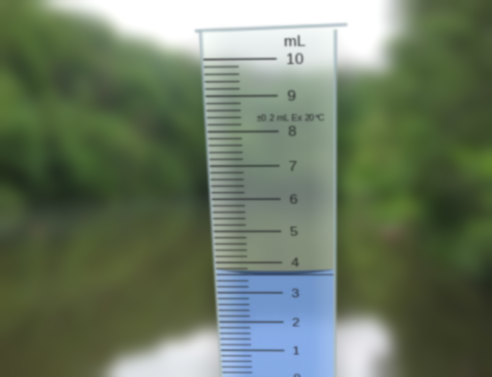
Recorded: 3.6
